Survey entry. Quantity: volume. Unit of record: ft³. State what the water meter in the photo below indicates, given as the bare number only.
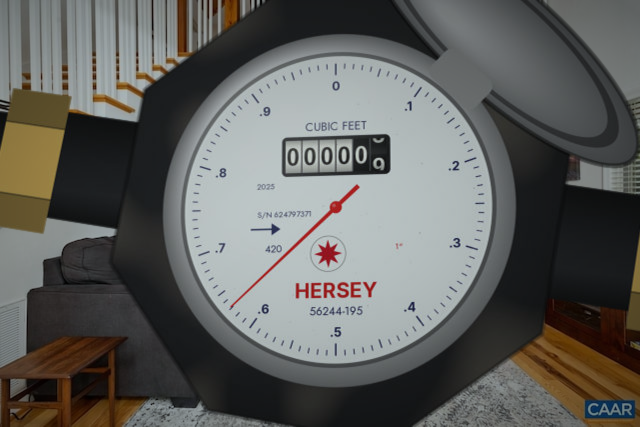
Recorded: 8.63
